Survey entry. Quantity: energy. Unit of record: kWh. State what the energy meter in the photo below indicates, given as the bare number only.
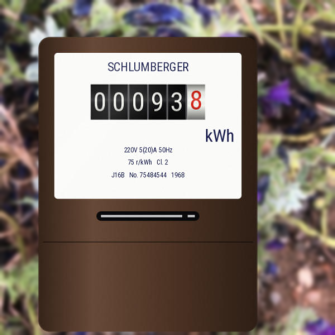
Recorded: 93.8
